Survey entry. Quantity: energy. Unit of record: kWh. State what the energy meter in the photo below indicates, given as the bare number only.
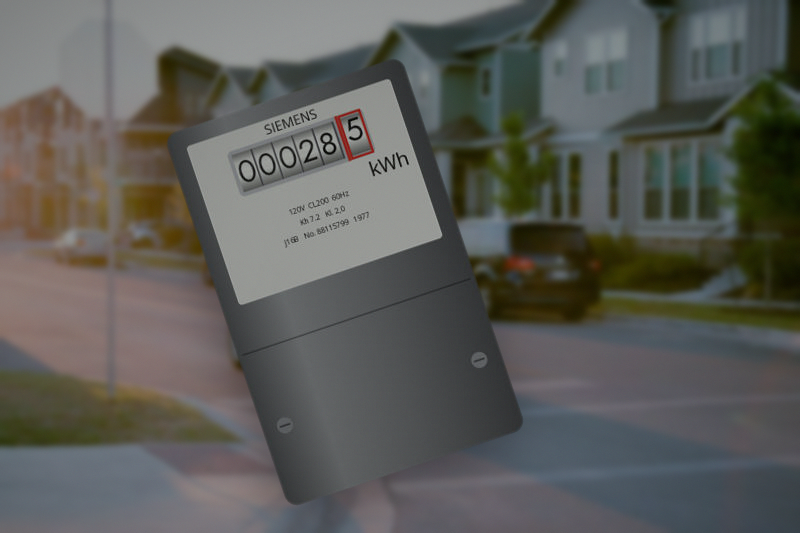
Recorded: 28.5
